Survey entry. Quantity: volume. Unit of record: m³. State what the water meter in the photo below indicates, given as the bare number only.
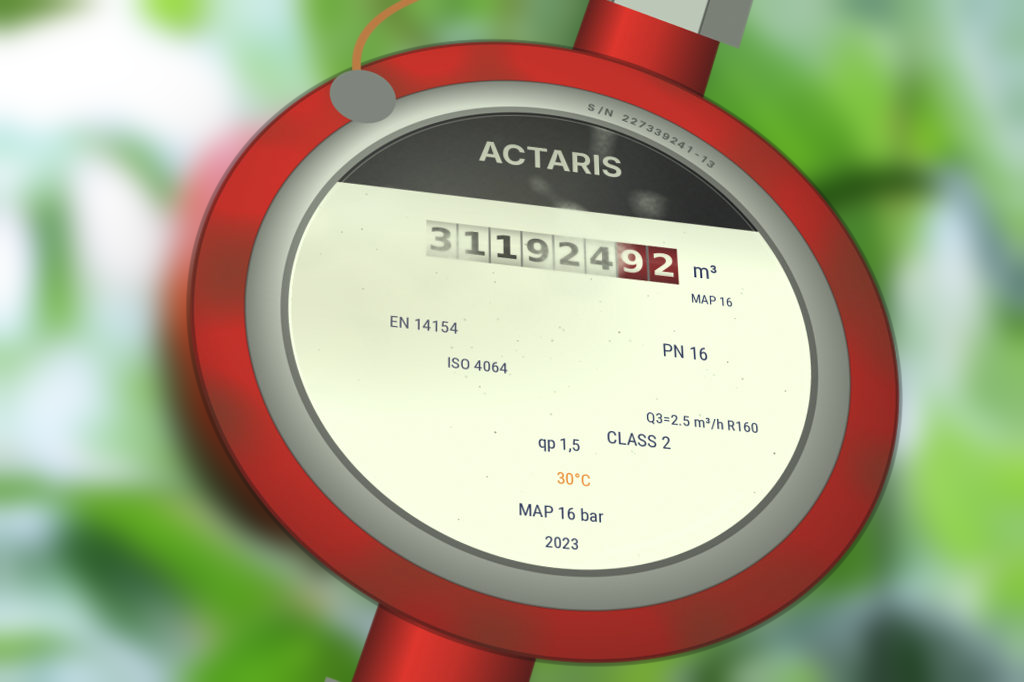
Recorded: 311924.92
